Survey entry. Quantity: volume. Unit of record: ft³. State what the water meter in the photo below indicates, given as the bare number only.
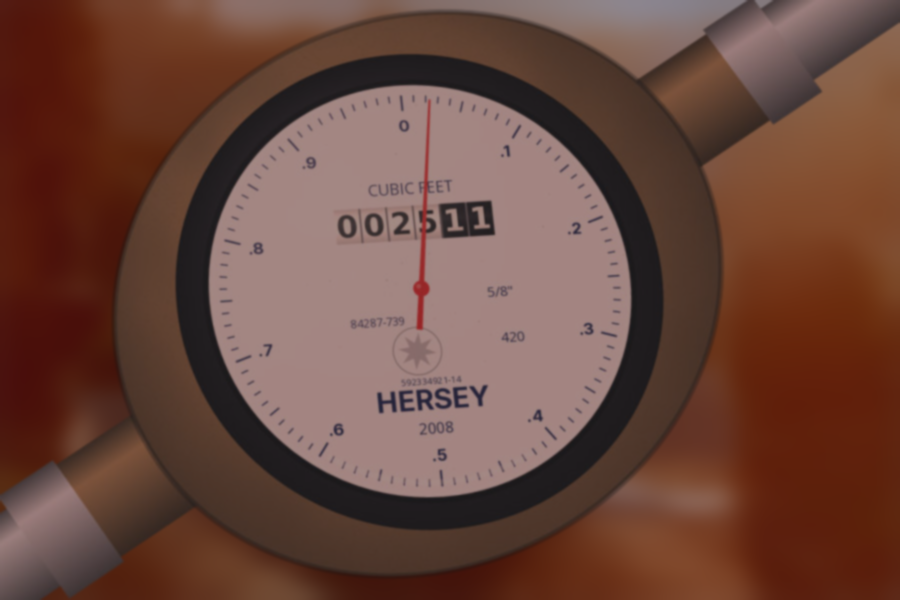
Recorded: 2511.02
